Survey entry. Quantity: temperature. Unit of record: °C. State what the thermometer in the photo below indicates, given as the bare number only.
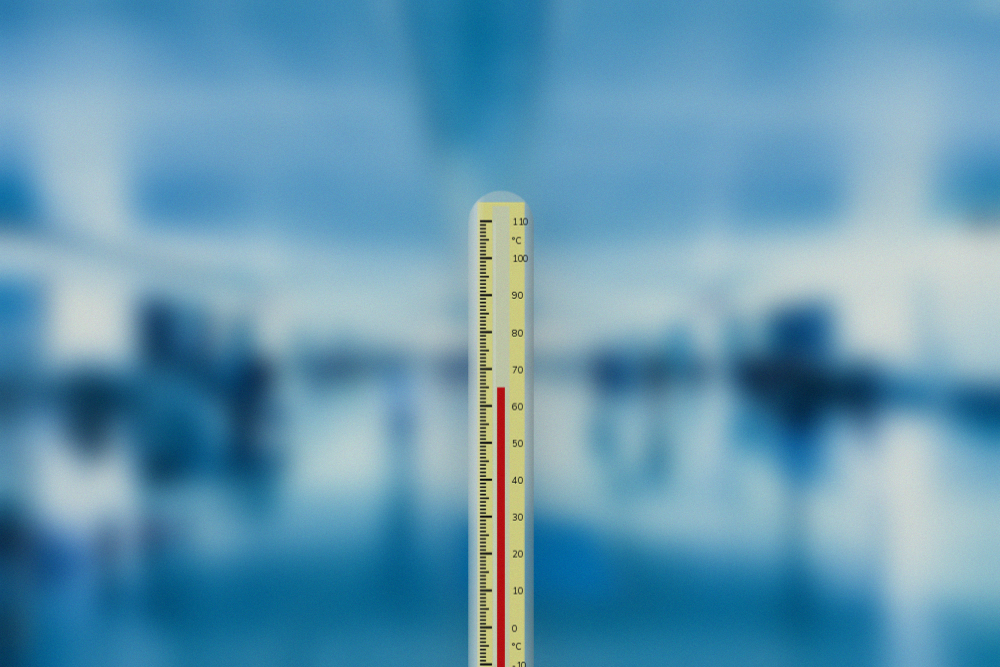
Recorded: 65
